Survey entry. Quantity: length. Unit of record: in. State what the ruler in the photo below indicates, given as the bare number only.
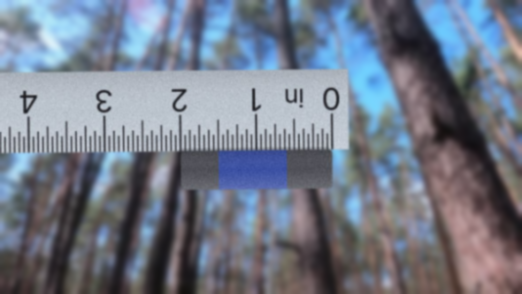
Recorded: 2
